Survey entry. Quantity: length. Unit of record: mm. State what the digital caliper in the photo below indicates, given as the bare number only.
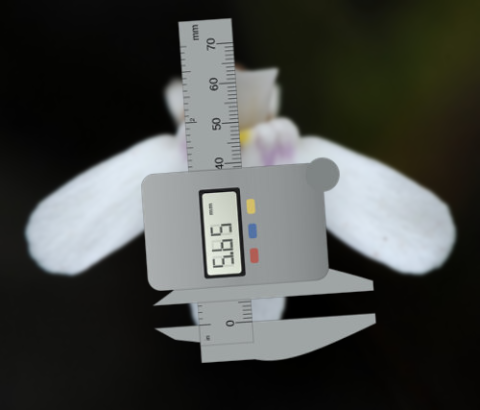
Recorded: 5.65
